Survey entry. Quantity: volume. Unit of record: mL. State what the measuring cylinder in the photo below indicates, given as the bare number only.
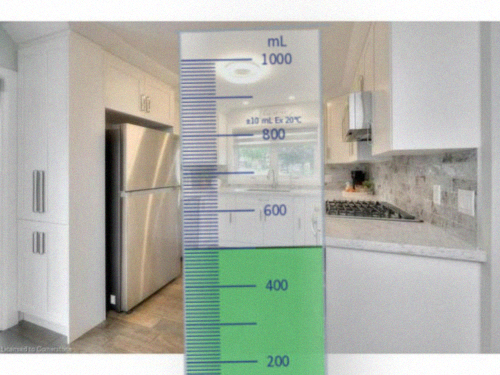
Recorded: 500
